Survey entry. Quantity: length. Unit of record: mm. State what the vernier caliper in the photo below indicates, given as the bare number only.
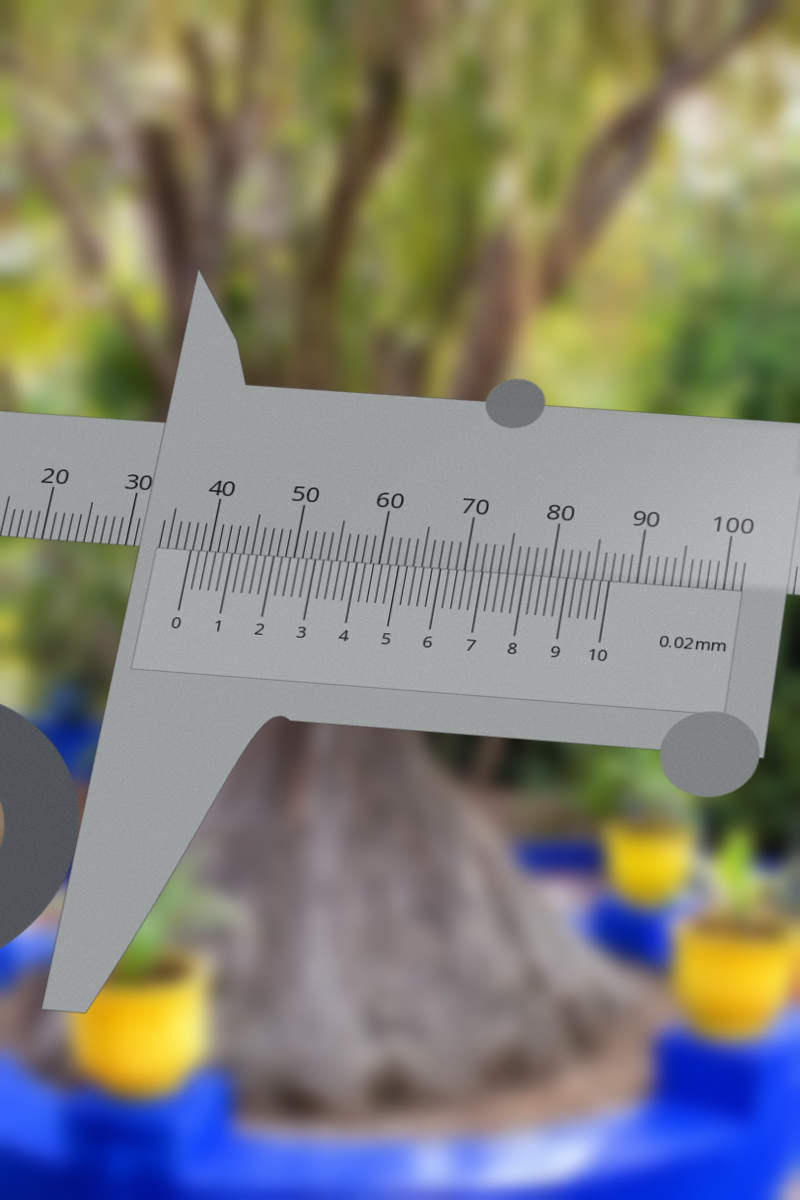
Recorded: 37.8
